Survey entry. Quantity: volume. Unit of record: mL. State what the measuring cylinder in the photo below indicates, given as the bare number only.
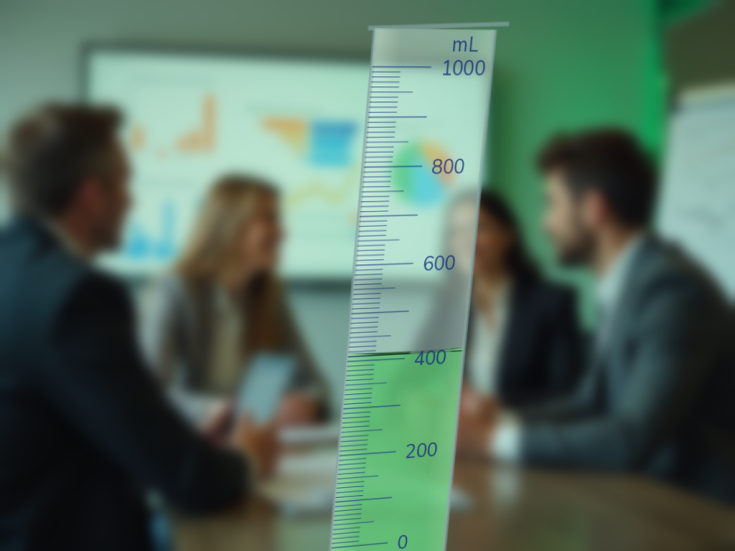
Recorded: 410
